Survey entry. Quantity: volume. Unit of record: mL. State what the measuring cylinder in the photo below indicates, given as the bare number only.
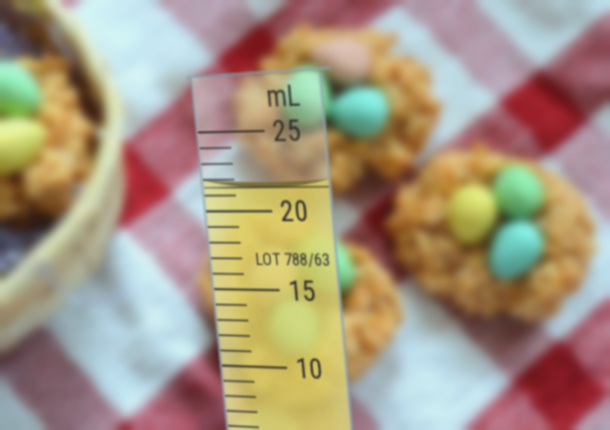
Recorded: 21.5
